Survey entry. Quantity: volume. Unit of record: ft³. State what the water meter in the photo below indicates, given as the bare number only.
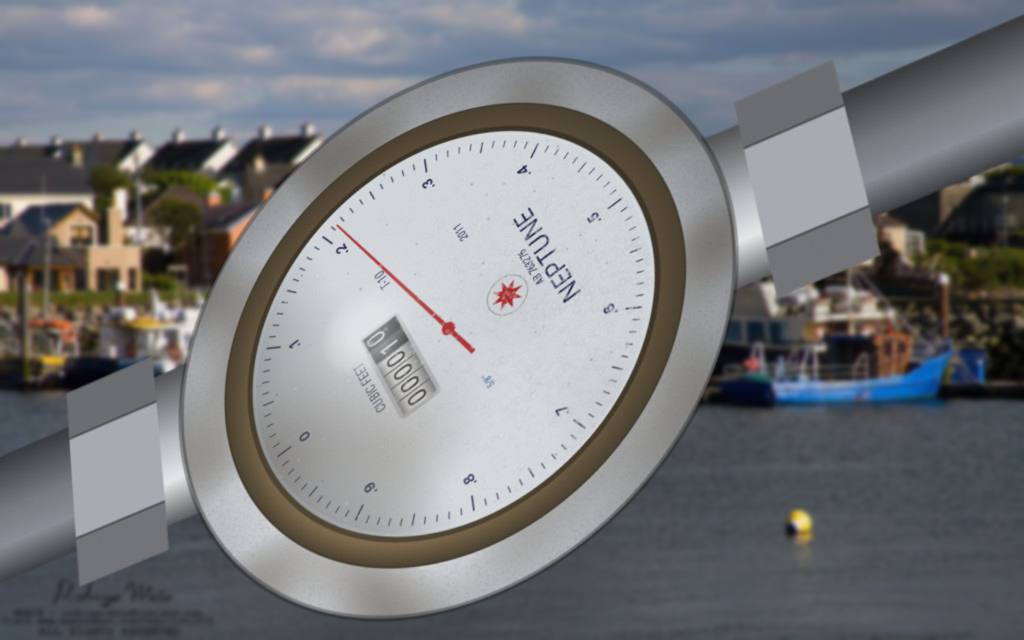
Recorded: 10.21
